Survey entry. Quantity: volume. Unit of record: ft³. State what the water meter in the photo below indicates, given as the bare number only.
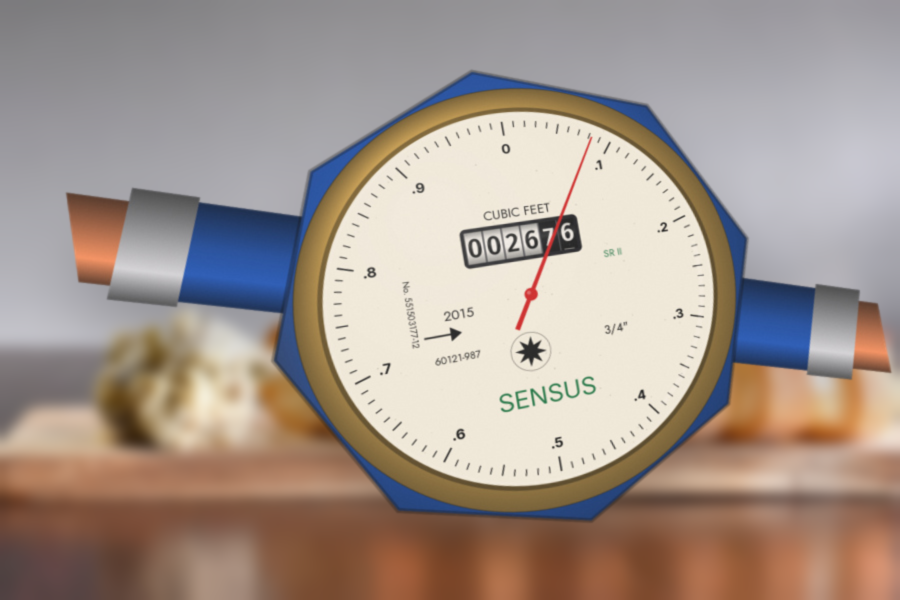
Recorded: 2676.08
